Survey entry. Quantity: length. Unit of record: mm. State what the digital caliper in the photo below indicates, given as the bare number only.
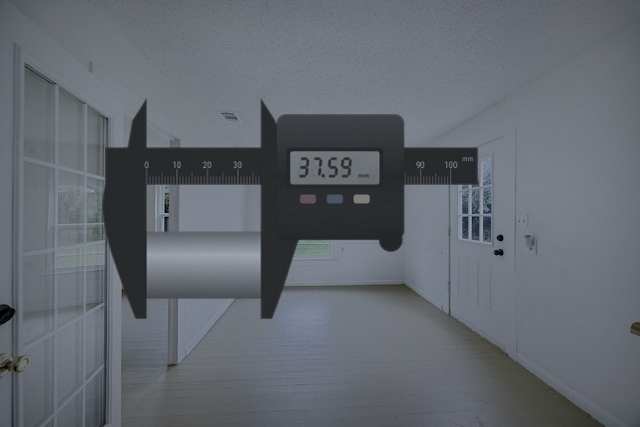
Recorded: 37.59
